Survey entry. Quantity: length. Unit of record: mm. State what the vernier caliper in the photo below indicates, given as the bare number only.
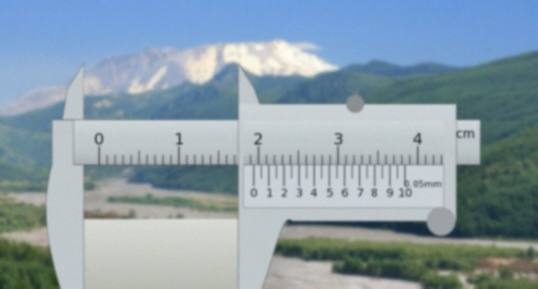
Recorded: 19.4
